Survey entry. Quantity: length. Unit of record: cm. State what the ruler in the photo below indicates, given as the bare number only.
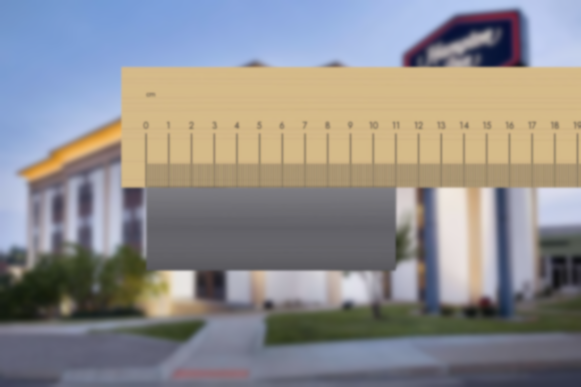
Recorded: 11
